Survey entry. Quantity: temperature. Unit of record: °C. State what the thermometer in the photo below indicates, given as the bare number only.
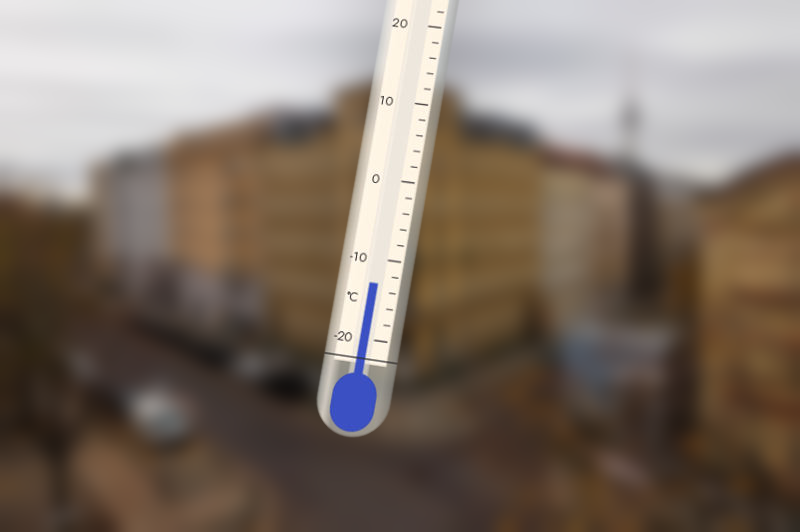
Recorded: -13
